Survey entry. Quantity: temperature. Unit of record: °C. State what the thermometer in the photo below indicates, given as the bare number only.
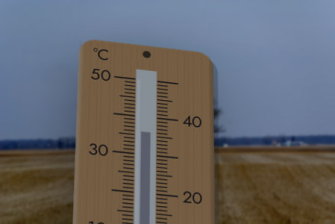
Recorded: 36
